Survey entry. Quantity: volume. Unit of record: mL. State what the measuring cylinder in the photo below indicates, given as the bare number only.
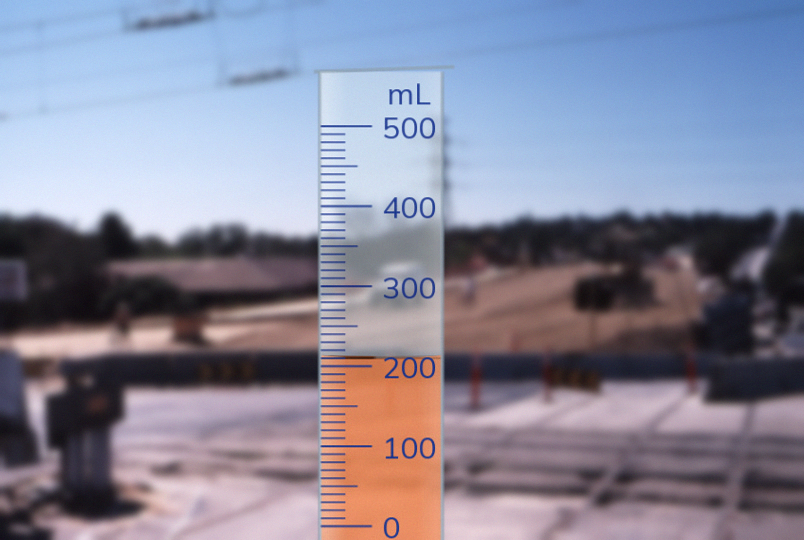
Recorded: 210
